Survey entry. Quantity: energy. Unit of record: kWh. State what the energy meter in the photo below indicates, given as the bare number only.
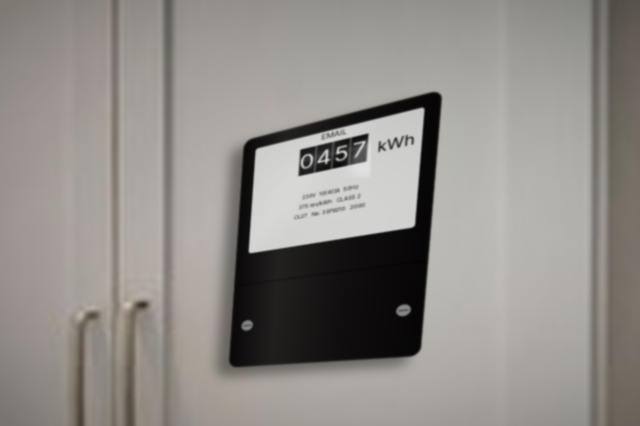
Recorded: 457
